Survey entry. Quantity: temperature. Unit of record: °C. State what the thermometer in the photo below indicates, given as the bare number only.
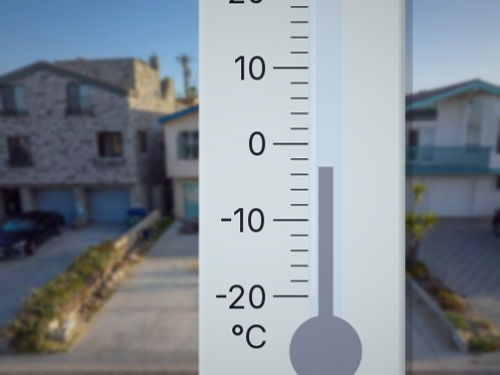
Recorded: -3
